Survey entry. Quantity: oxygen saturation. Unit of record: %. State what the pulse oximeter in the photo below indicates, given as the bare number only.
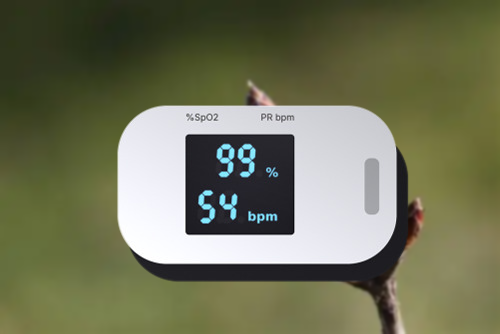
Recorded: 99
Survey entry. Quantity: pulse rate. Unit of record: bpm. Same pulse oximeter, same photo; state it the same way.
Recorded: 54
